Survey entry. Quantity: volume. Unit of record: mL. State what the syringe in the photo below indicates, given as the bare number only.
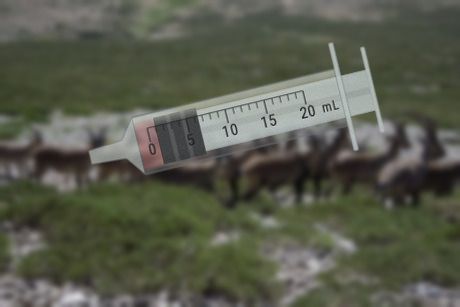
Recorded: 1
